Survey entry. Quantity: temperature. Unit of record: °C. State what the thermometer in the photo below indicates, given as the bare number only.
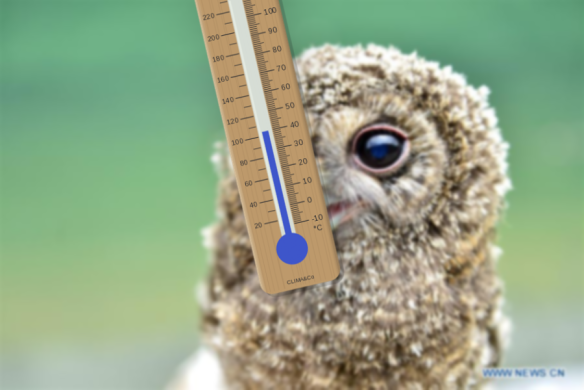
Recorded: 40
